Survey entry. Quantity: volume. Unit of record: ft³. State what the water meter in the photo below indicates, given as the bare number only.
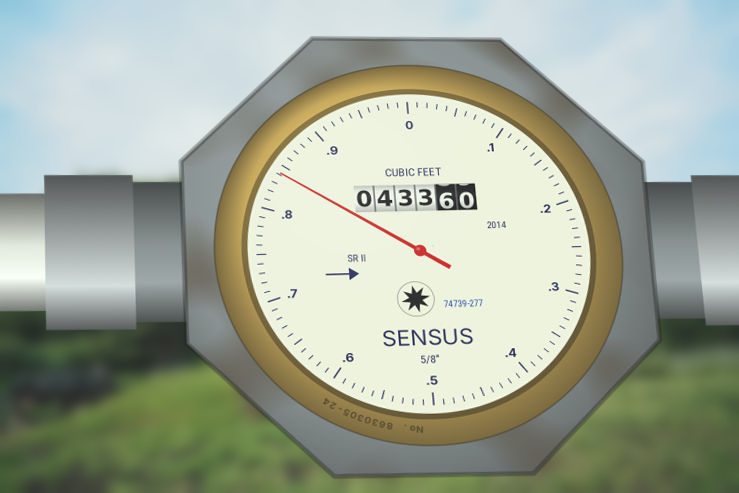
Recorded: 43359.84
